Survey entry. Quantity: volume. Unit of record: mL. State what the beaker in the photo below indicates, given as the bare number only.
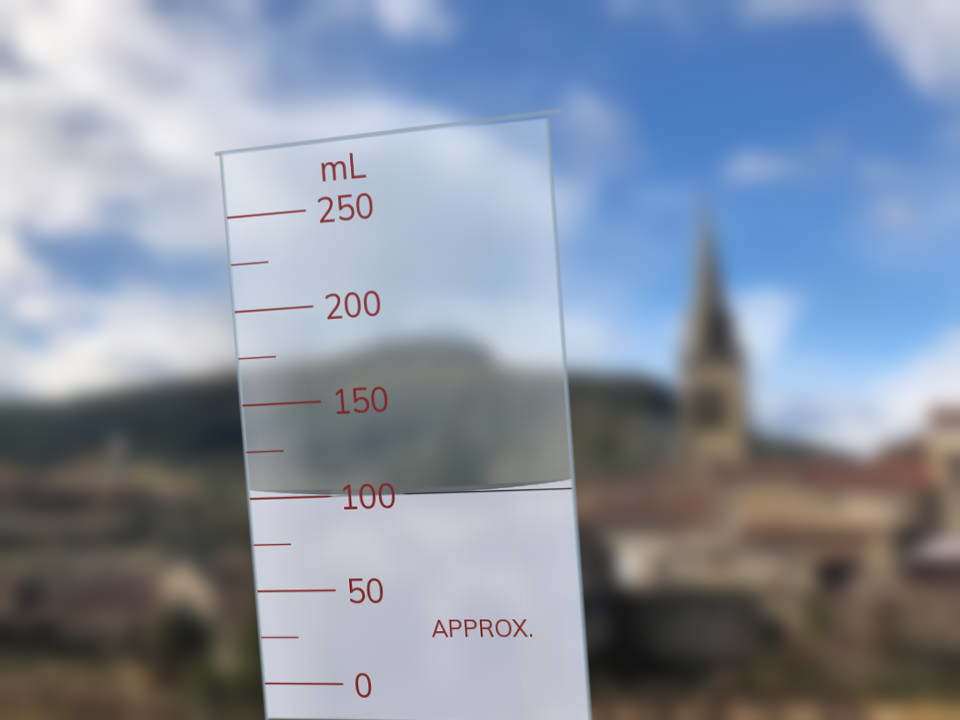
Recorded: 100
